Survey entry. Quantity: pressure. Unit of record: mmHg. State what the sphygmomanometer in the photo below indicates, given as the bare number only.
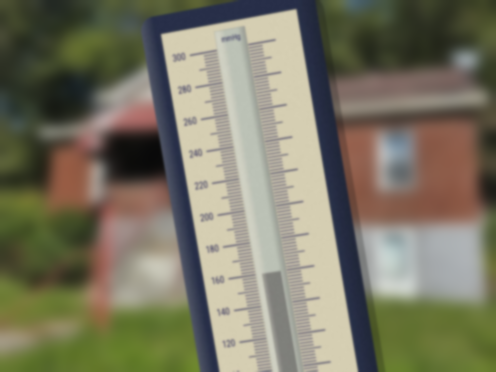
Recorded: 160
